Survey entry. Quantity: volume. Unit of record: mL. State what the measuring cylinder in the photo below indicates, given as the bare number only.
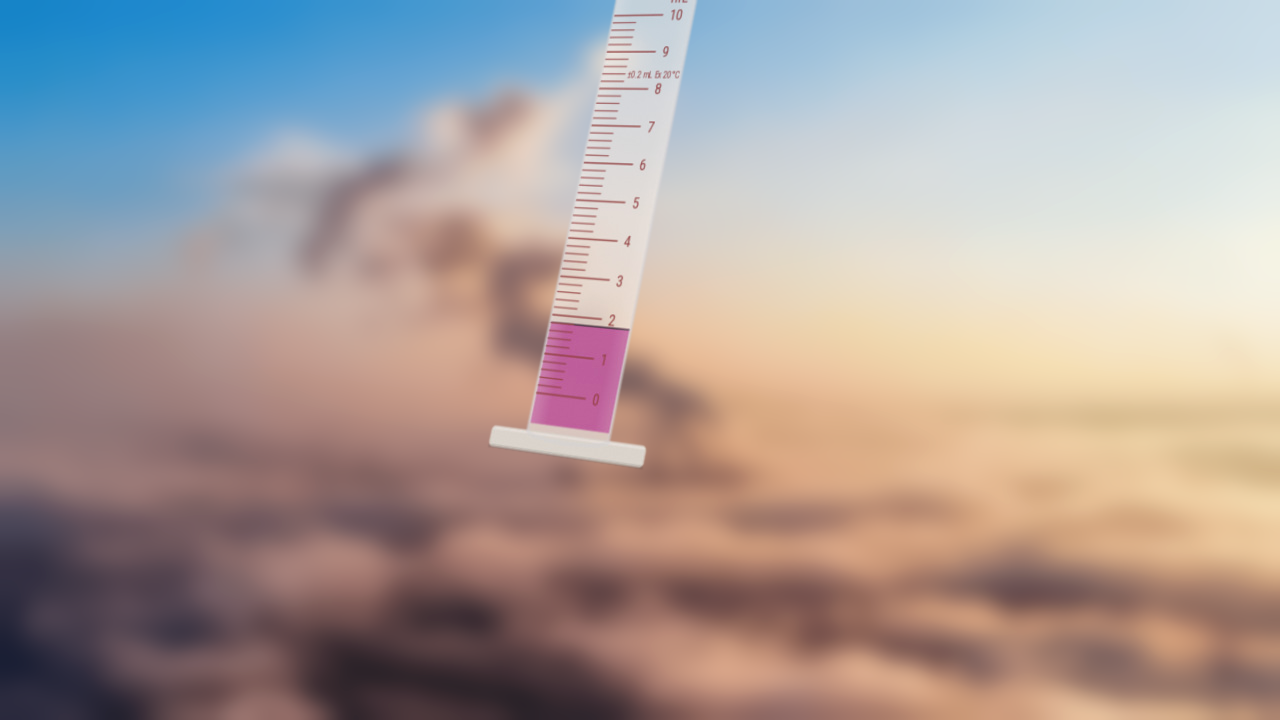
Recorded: 1.8
